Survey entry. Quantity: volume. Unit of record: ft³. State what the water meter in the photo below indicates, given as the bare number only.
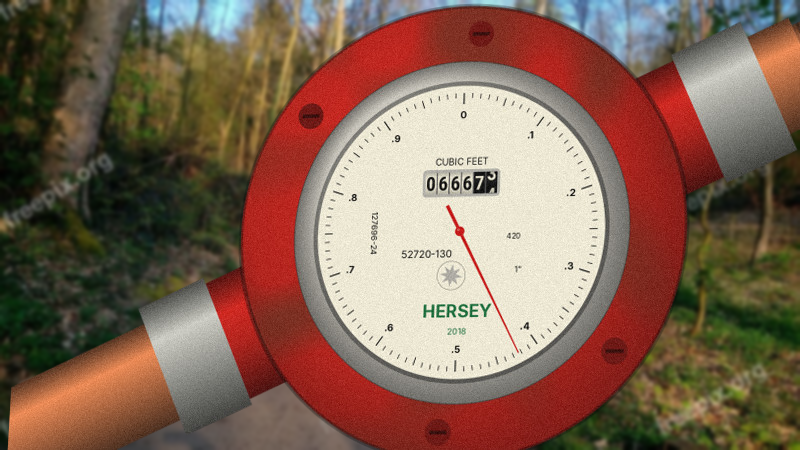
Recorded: 66673.42
